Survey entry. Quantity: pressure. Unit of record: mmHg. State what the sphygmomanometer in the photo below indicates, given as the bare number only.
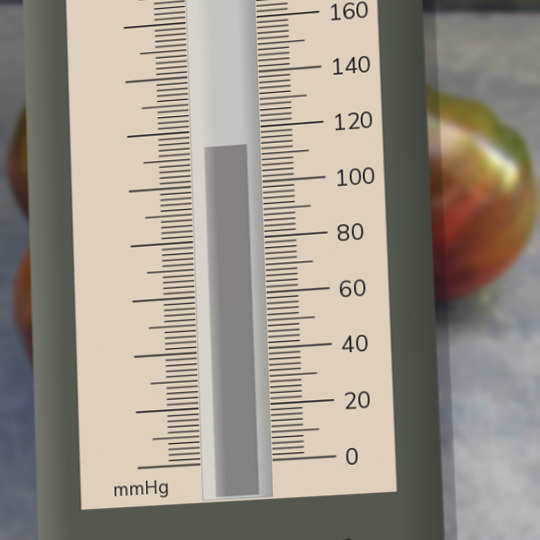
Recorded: 114
